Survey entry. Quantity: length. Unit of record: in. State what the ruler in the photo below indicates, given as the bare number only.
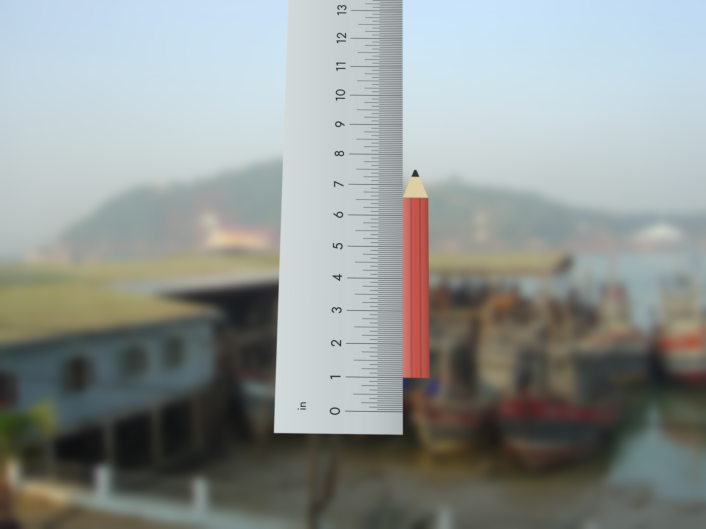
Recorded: 6.5
